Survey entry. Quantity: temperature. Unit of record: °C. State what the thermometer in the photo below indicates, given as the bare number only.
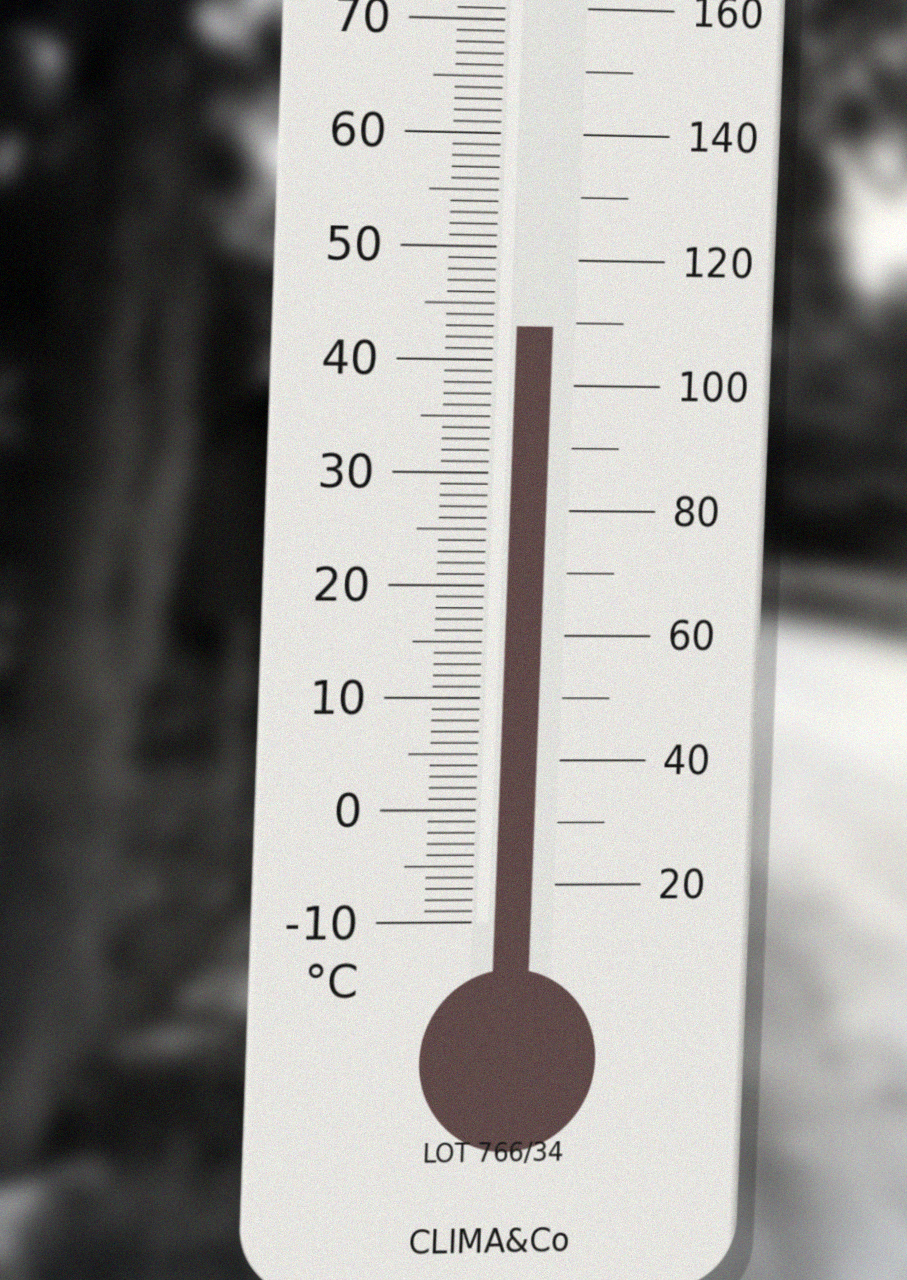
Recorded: 43
